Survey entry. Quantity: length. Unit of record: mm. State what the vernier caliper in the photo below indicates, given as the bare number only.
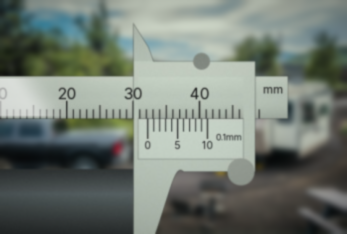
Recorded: 32.2
